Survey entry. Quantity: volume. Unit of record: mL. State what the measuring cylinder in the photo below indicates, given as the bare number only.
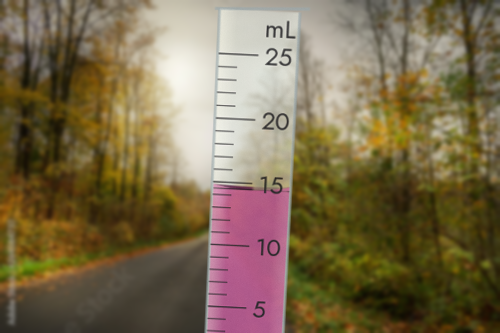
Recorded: 14.5
